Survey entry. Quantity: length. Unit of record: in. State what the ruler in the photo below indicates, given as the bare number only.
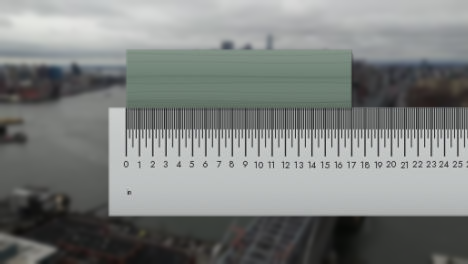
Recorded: 17
